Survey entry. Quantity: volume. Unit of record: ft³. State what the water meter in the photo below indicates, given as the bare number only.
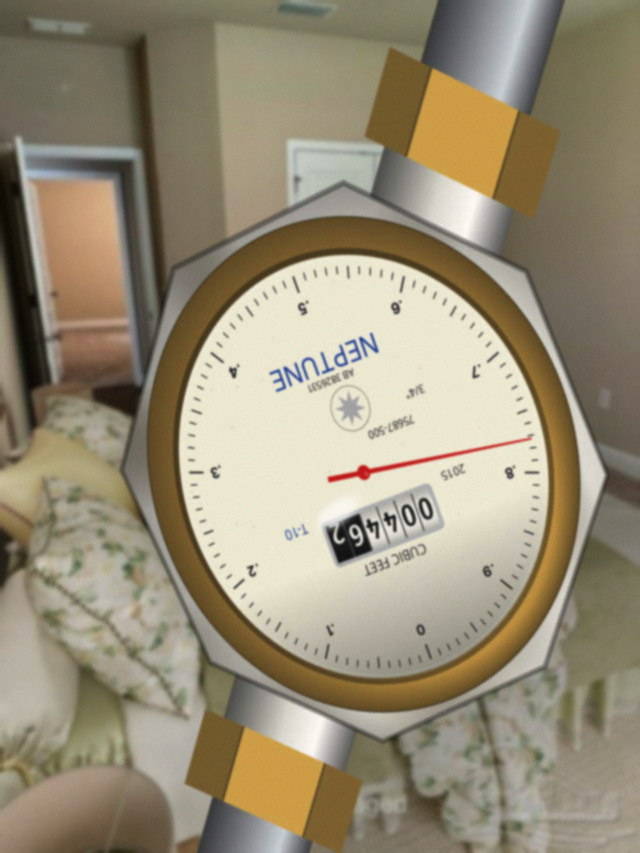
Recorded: 4461.77
